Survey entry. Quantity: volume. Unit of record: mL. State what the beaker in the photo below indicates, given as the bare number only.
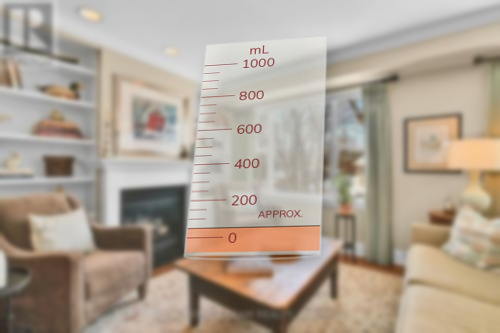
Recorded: 50
